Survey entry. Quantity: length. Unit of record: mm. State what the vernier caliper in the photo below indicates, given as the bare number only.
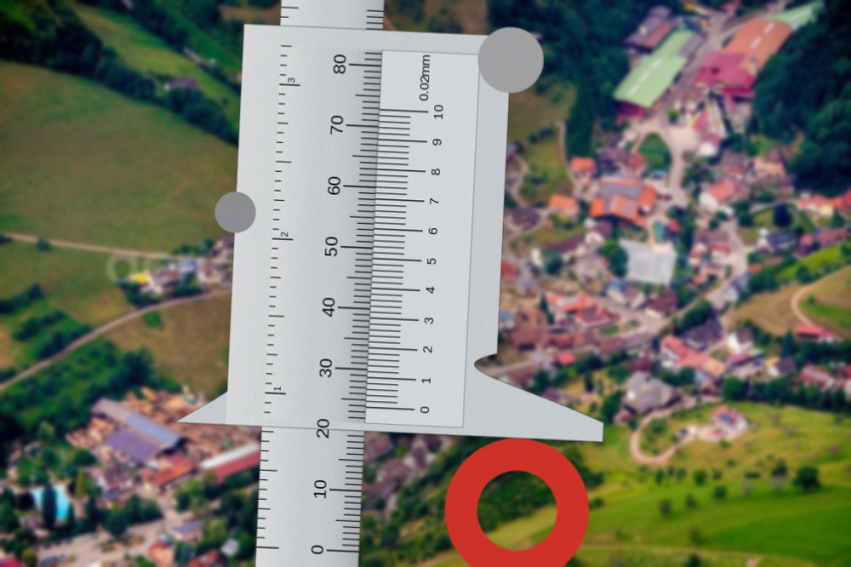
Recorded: 23.8
